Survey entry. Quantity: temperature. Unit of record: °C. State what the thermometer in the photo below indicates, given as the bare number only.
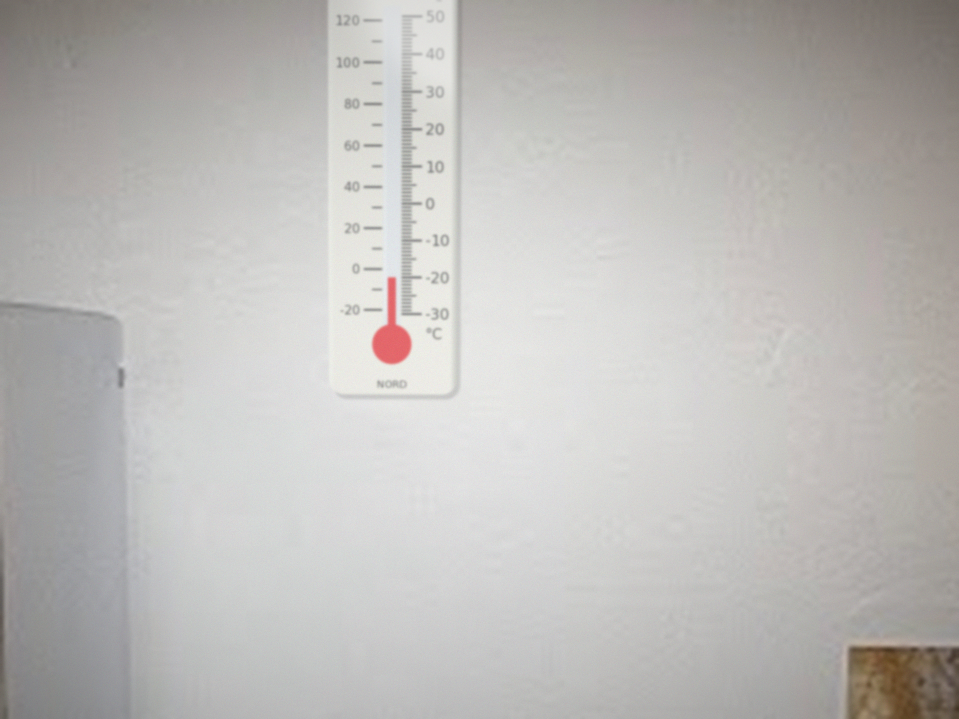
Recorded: -20
